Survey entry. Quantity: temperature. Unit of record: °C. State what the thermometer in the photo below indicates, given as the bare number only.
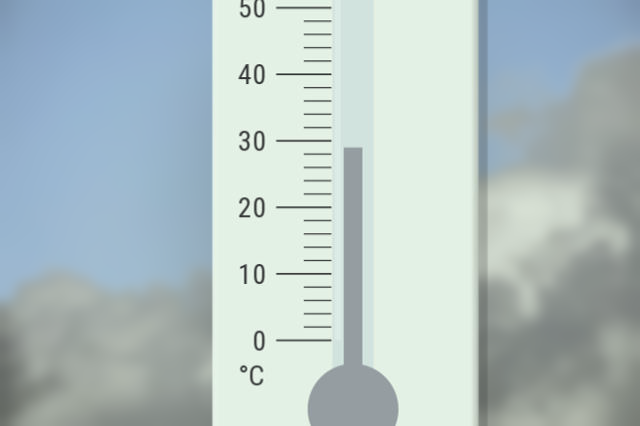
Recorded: 29
